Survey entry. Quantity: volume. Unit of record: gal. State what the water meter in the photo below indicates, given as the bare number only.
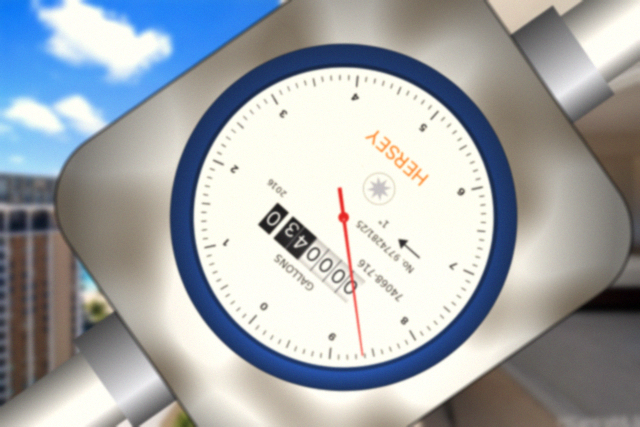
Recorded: 428.6
